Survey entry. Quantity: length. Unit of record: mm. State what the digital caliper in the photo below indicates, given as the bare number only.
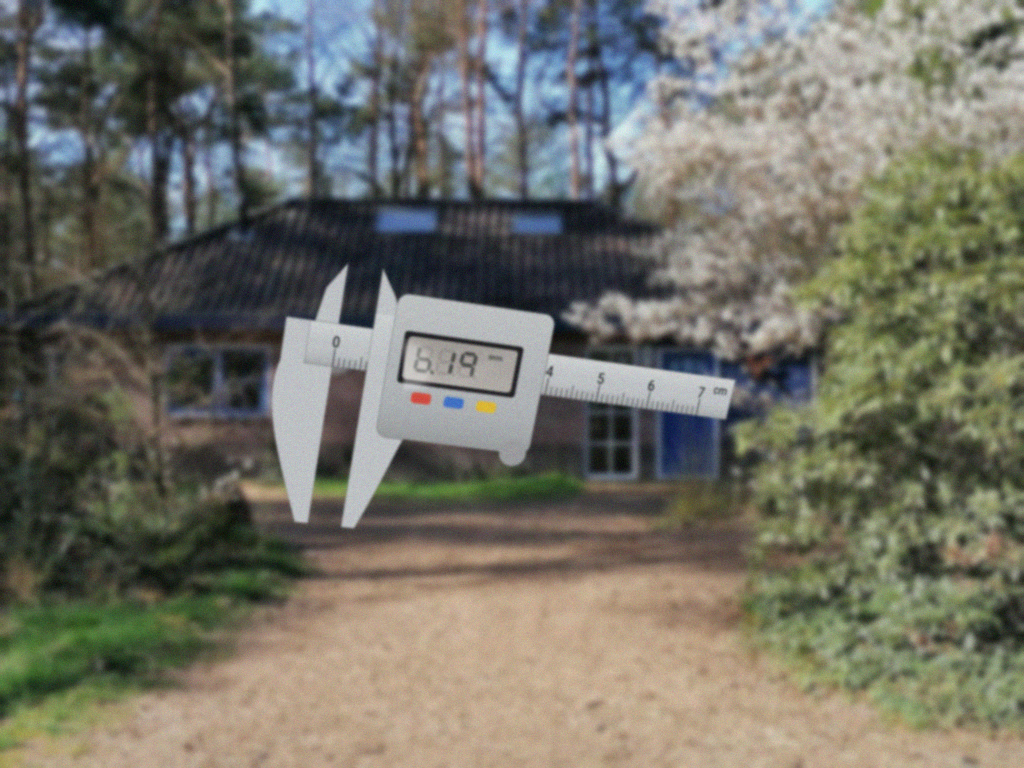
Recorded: 6.19
